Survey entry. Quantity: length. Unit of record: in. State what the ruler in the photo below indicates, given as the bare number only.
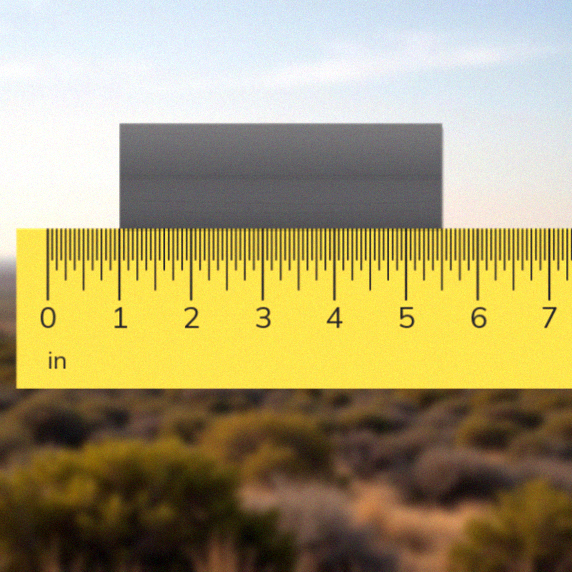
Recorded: 4.5
